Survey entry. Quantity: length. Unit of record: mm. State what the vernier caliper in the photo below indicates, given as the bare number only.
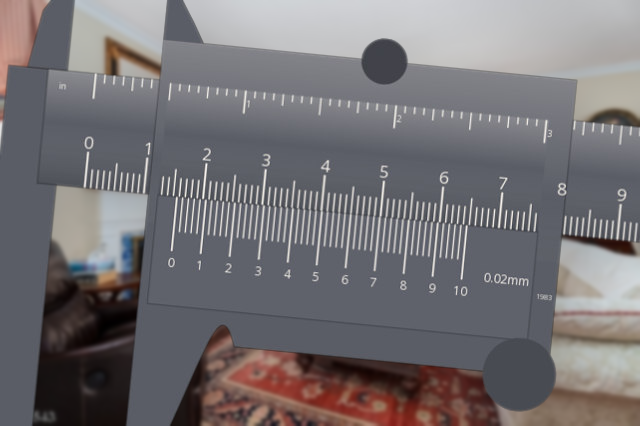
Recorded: 15.6
